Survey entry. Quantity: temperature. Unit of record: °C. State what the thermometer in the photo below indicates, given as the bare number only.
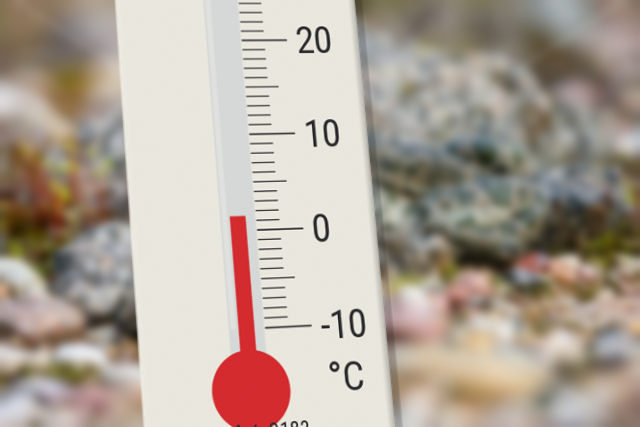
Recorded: 1.5
